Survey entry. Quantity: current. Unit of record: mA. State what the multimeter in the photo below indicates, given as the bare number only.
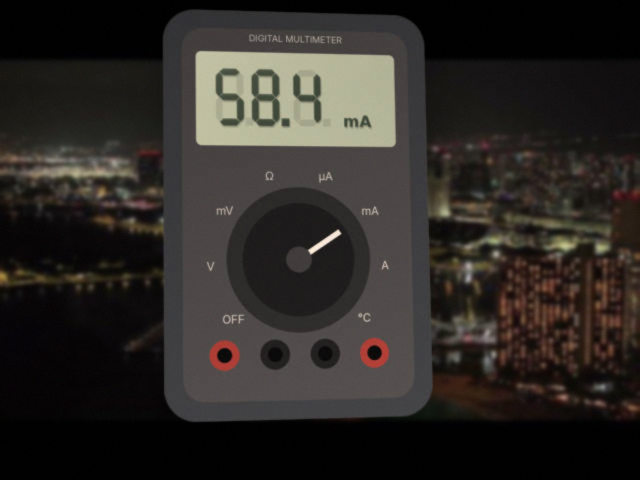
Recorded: 58.4
